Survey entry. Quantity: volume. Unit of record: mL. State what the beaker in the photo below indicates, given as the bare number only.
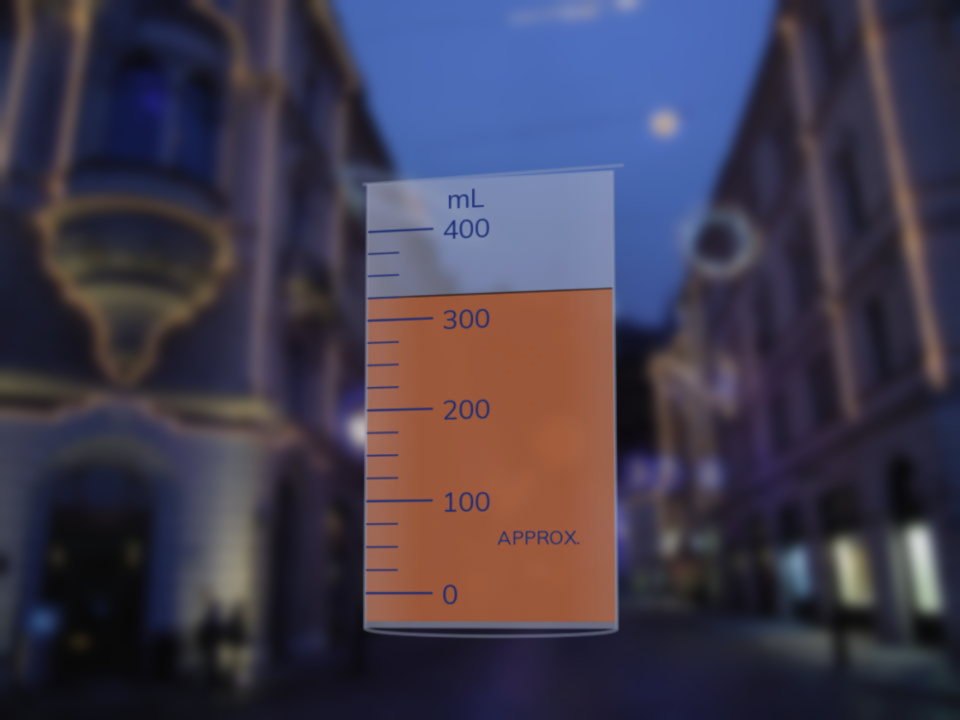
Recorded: 325
